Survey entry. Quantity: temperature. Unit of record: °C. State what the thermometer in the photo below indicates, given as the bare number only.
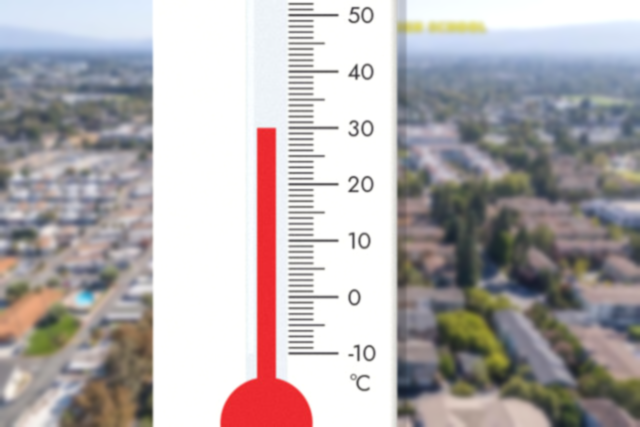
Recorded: 30
